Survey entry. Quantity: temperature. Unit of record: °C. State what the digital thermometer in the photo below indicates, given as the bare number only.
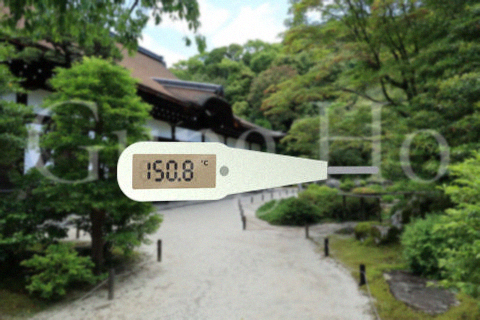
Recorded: 150.8
